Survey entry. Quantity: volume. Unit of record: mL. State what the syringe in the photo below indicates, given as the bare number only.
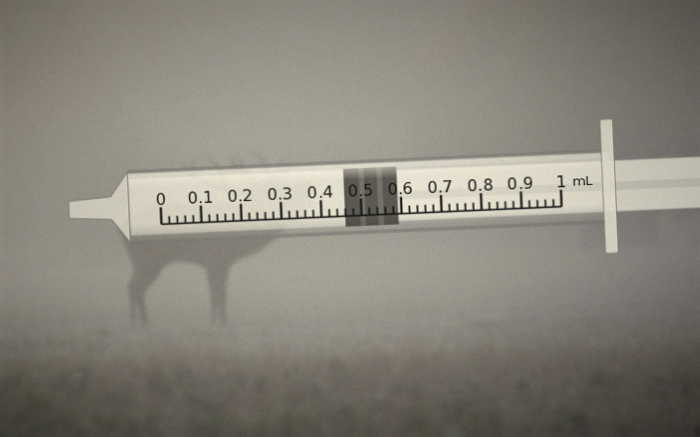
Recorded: 0.46
